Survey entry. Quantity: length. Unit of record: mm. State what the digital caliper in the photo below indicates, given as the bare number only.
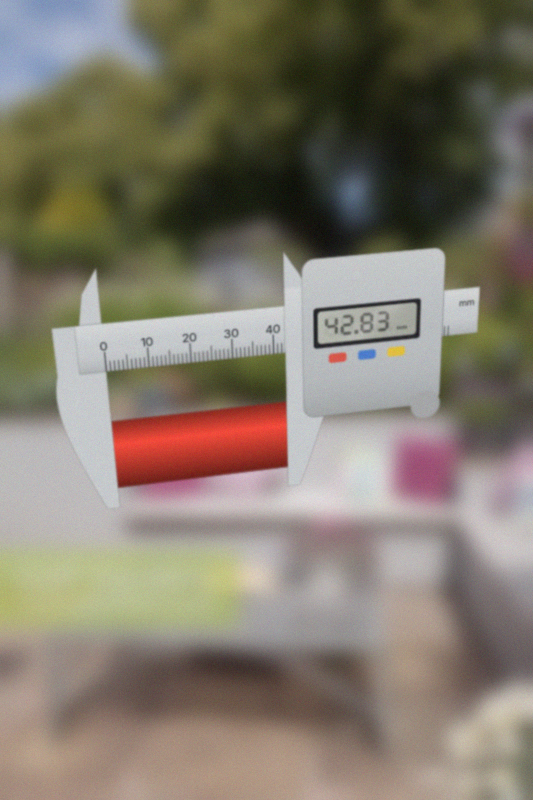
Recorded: 42.83
